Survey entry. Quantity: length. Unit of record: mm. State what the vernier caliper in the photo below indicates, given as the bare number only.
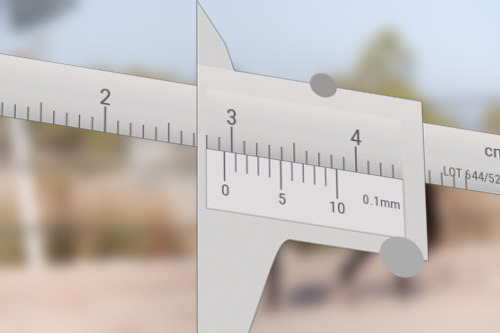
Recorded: 29.4
